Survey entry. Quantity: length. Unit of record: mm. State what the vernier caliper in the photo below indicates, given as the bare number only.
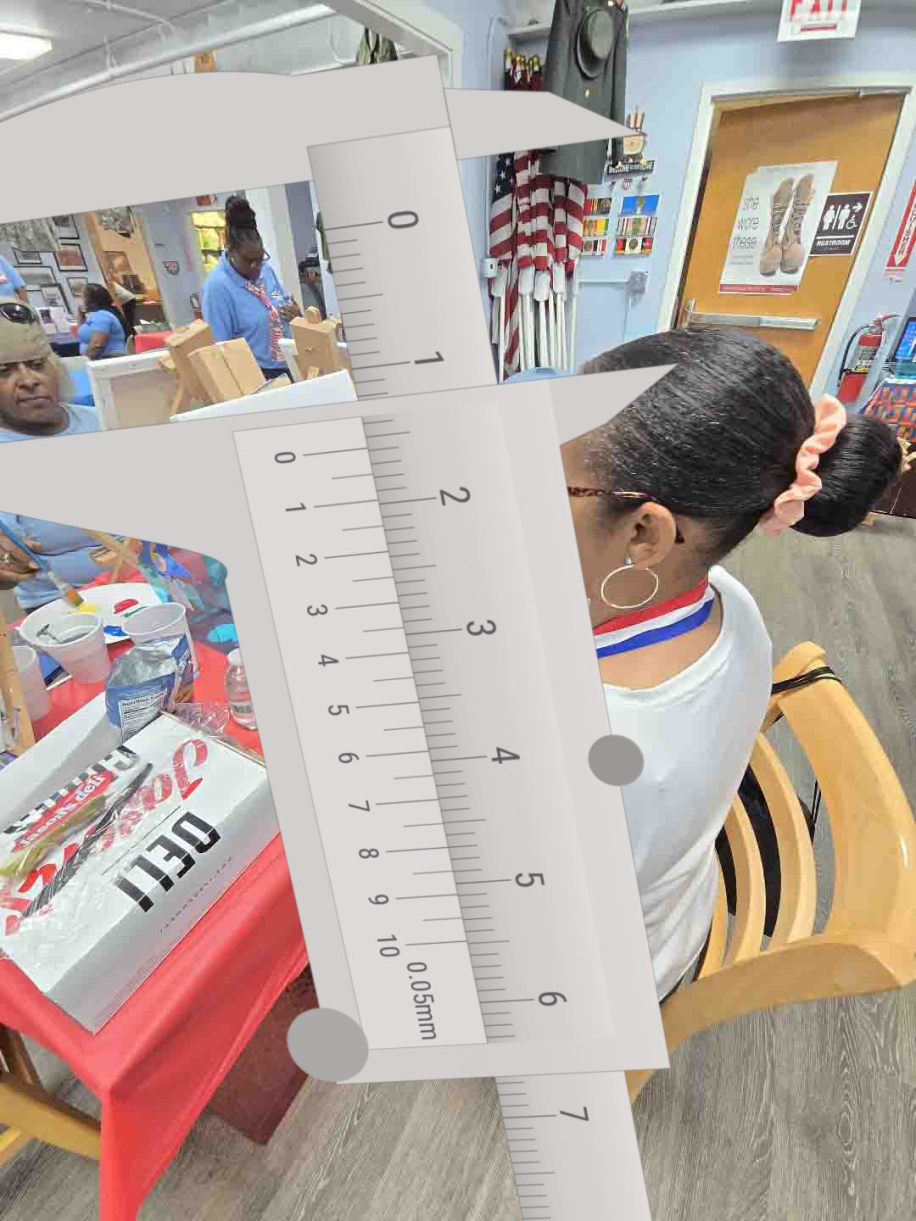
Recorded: 15.8
